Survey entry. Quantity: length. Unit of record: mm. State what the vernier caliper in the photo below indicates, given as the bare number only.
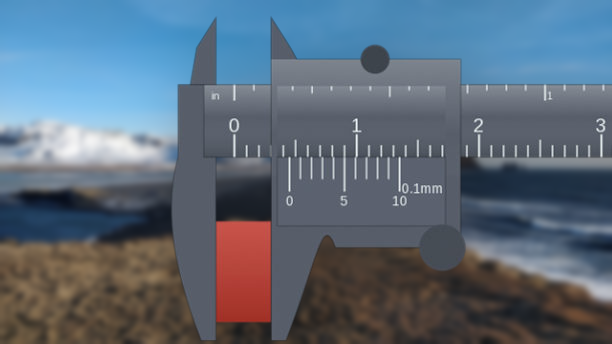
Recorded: 4.5
